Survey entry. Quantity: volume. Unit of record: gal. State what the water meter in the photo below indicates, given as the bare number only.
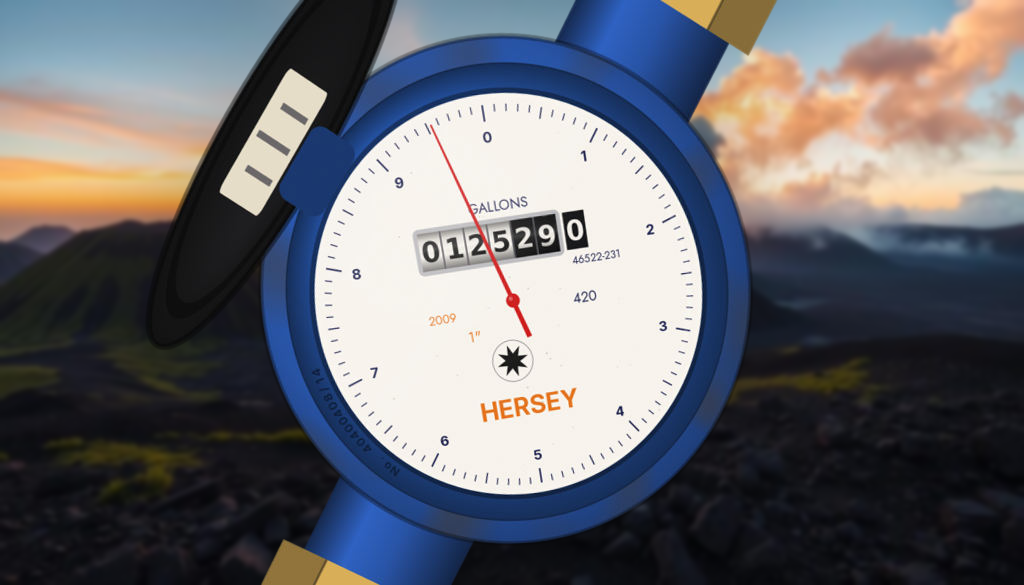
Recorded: 125289.5
